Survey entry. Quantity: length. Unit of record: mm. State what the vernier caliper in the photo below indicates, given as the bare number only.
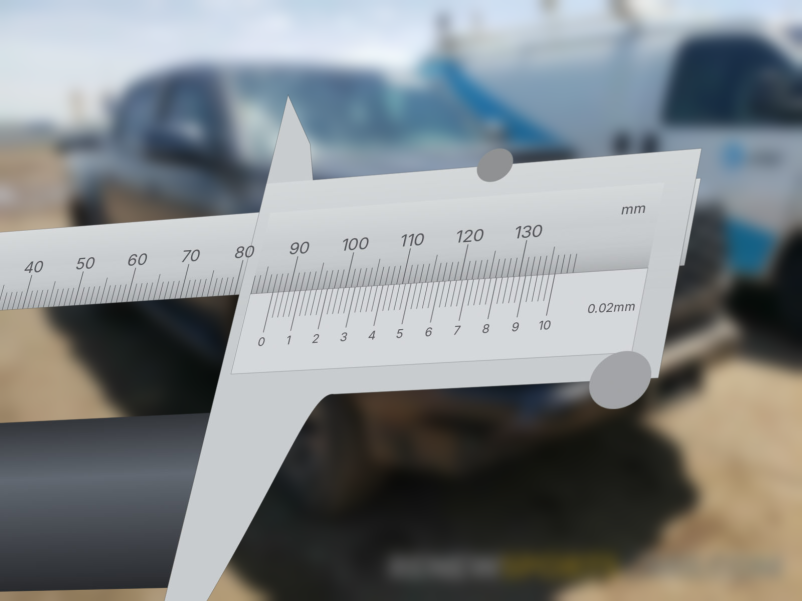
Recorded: 87.0
